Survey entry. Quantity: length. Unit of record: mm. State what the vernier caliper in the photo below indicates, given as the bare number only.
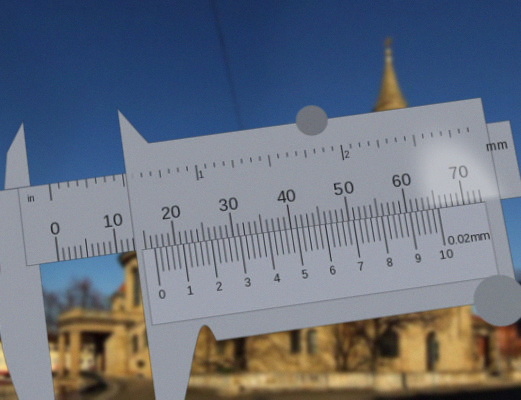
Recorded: 16.5
